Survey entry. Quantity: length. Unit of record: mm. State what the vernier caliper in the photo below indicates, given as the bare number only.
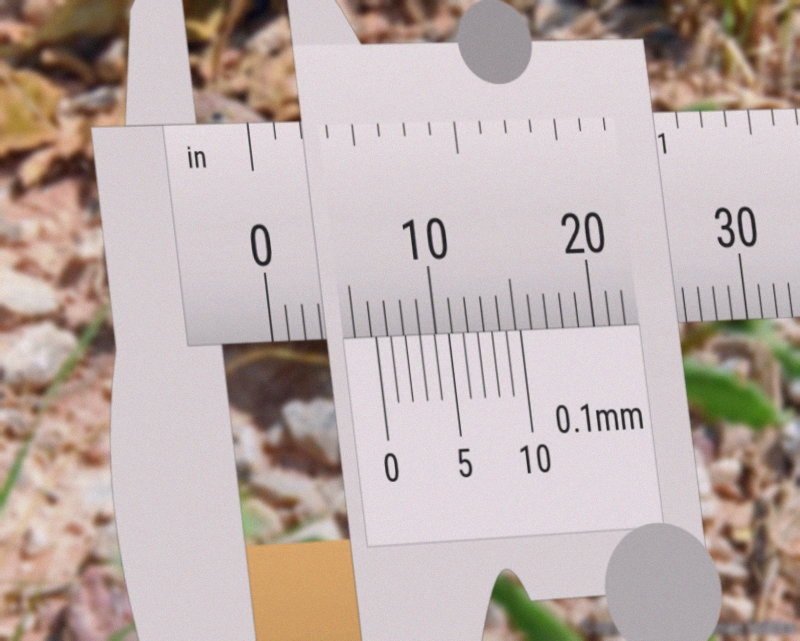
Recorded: 6.3
